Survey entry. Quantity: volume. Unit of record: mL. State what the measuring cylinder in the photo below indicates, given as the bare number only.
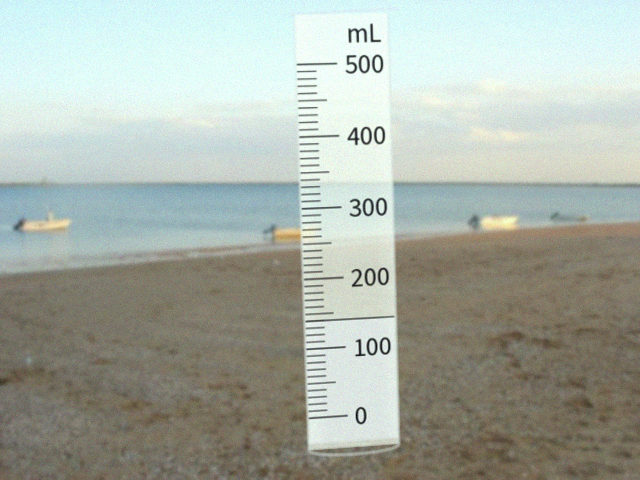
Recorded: 140
